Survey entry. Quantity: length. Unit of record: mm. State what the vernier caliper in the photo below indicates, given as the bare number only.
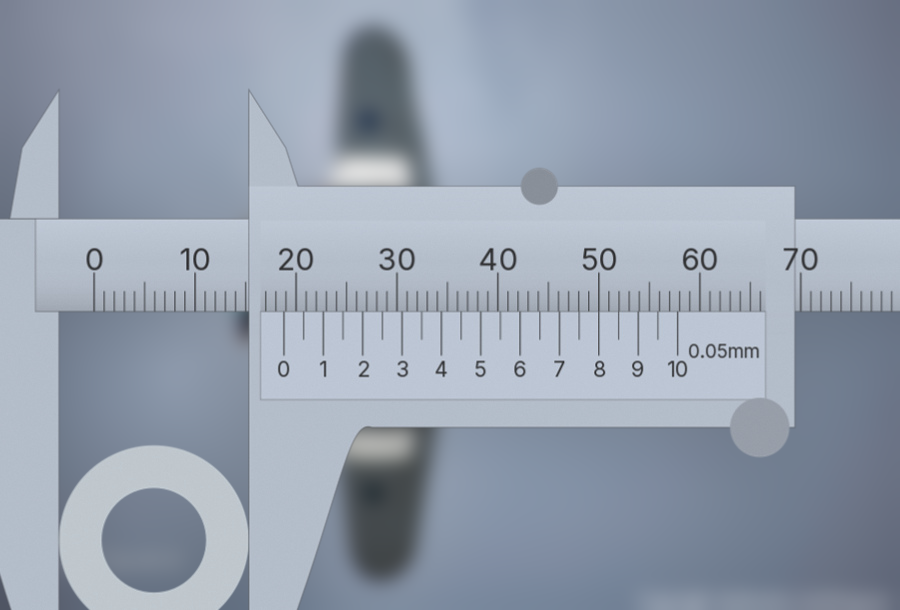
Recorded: 18.8
